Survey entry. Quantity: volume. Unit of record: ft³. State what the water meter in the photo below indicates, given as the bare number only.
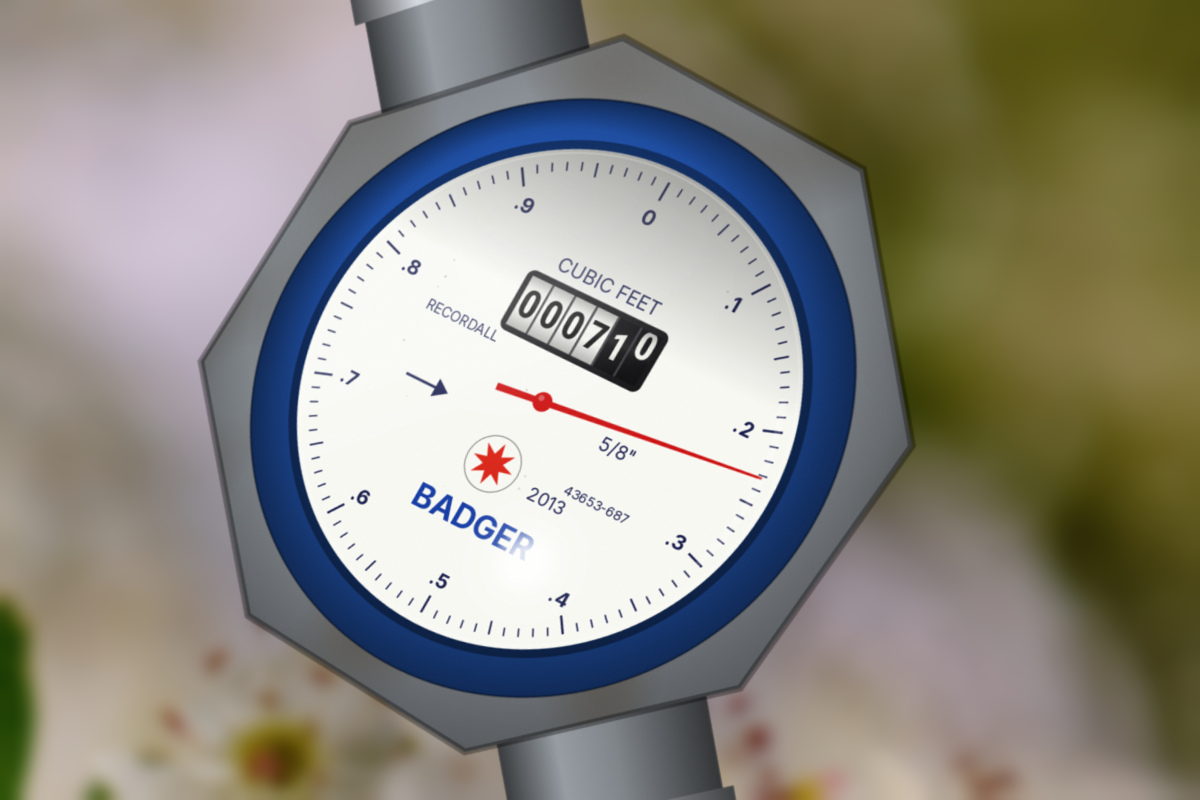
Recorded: 710.23
